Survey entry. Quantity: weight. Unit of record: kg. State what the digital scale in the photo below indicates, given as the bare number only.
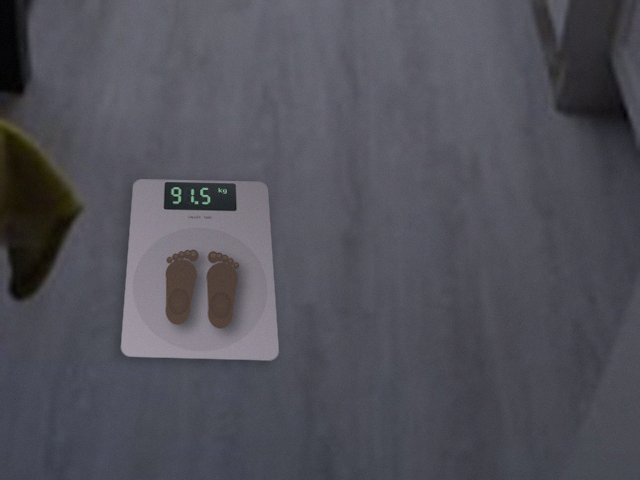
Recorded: 91.5
